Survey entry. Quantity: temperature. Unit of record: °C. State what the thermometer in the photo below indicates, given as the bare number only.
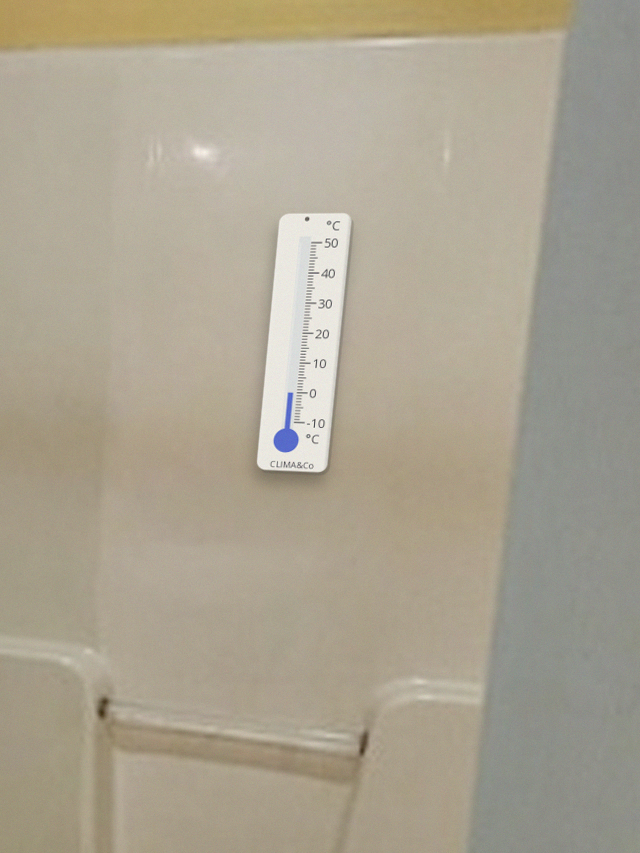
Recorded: 0
